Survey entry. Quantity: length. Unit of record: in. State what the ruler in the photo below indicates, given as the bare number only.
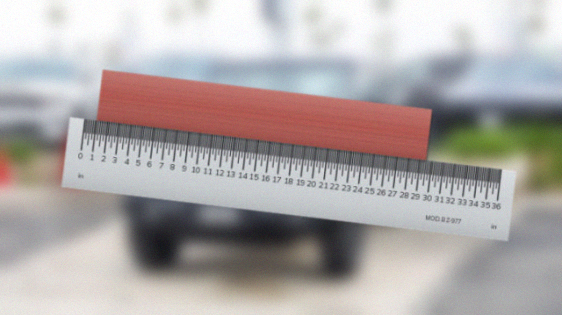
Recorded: 28.5
